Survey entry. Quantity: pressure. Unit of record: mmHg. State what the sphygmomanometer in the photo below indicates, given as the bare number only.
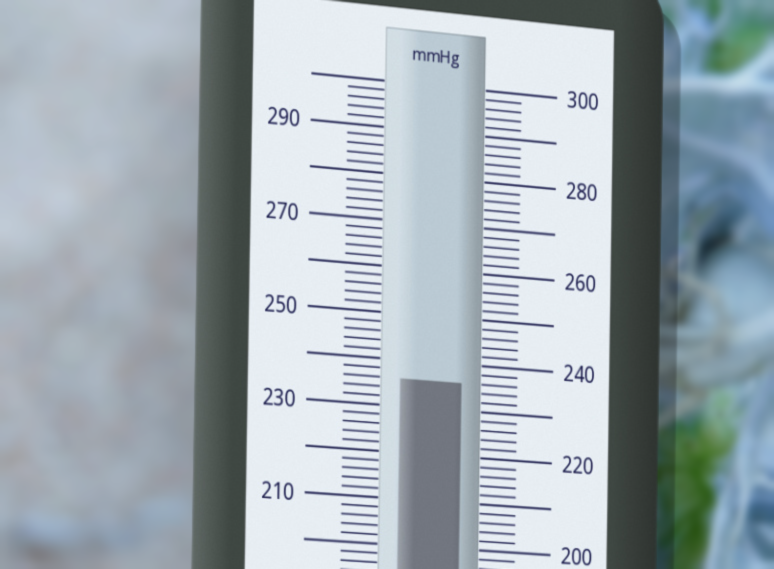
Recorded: 236
